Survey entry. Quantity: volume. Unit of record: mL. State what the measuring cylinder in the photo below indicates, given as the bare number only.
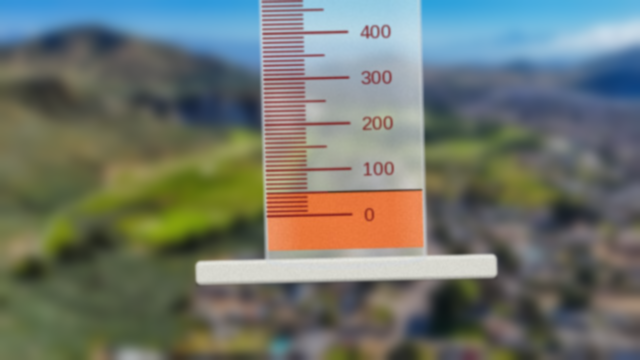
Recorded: 50
